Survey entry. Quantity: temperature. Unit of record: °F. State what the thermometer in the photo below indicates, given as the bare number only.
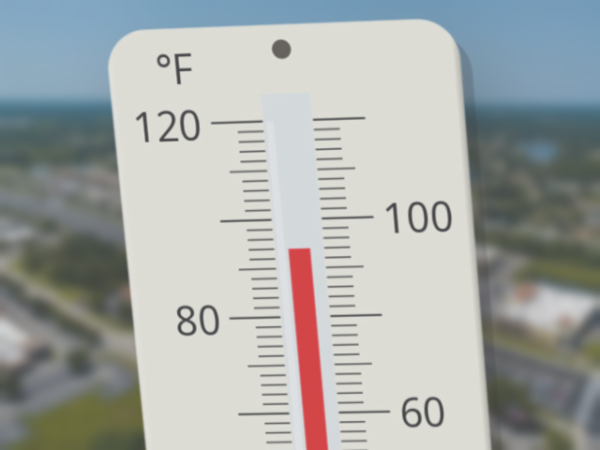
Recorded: 94
